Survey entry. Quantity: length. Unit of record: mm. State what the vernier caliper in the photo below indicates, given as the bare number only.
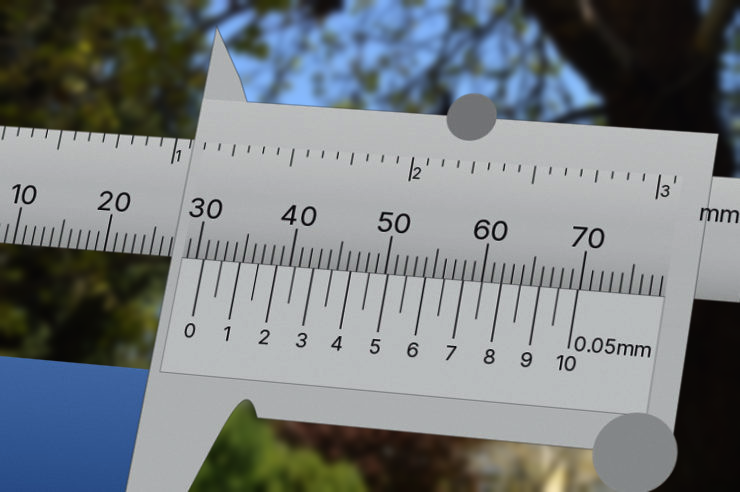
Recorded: 30.8
